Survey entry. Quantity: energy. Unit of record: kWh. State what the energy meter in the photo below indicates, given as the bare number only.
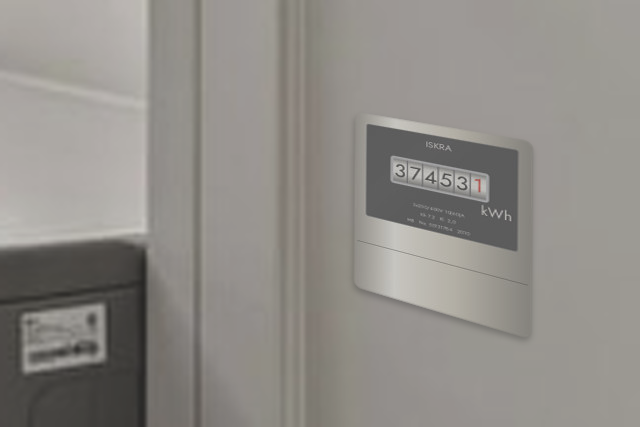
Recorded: 37453.1
